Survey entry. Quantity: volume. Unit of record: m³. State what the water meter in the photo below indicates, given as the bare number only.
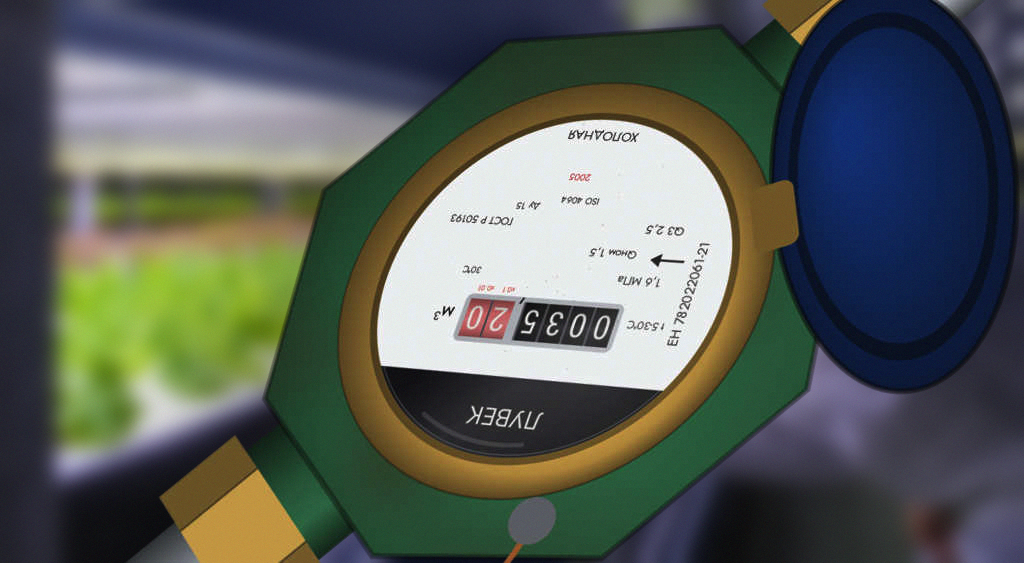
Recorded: 35.20
